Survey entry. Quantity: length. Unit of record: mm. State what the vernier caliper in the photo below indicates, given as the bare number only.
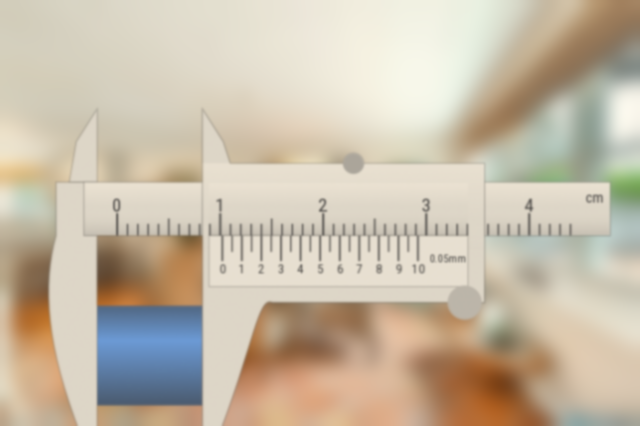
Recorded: 10.2
